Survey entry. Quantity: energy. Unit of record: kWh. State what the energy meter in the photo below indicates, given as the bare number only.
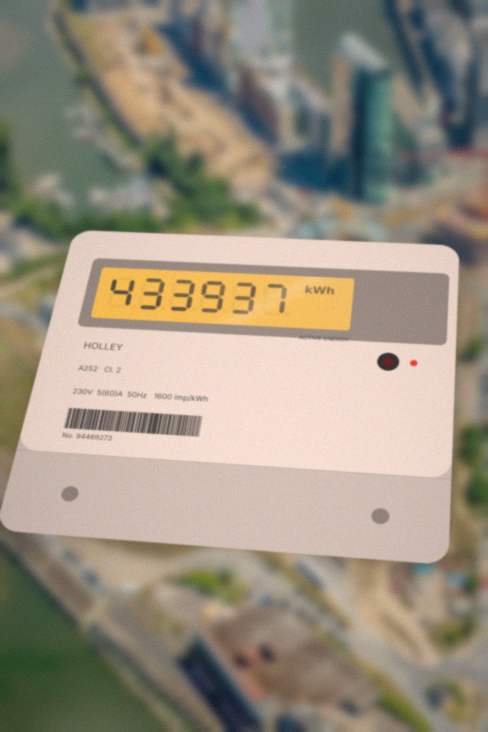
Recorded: 433937
